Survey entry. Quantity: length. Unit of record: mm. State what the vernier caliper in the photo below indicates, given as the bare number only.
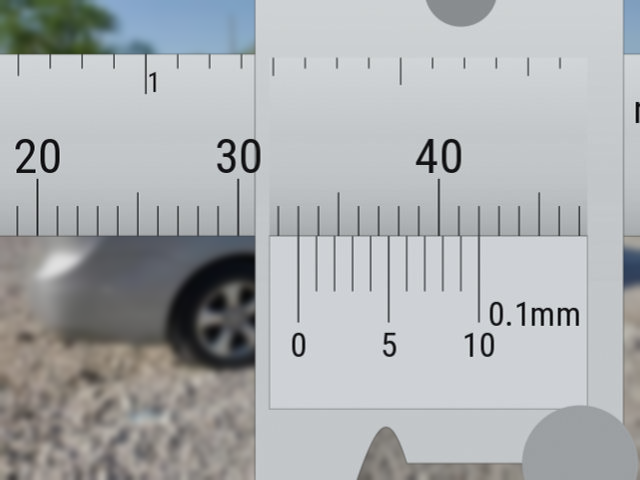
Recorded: 33.0
